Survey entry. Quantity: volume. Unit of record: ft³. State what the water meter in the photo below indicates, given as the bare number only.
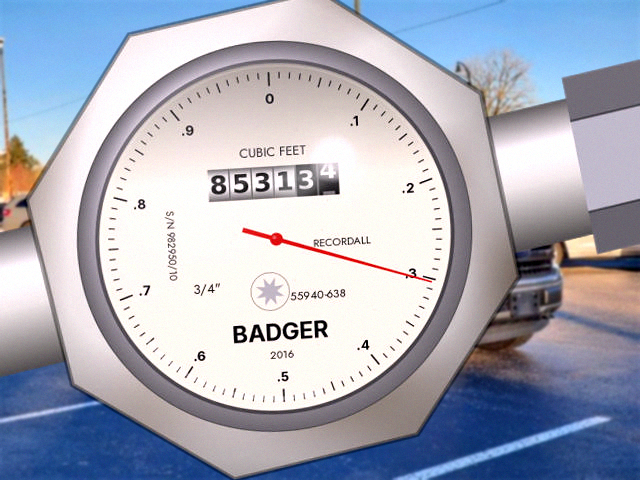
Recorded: 853134.30
